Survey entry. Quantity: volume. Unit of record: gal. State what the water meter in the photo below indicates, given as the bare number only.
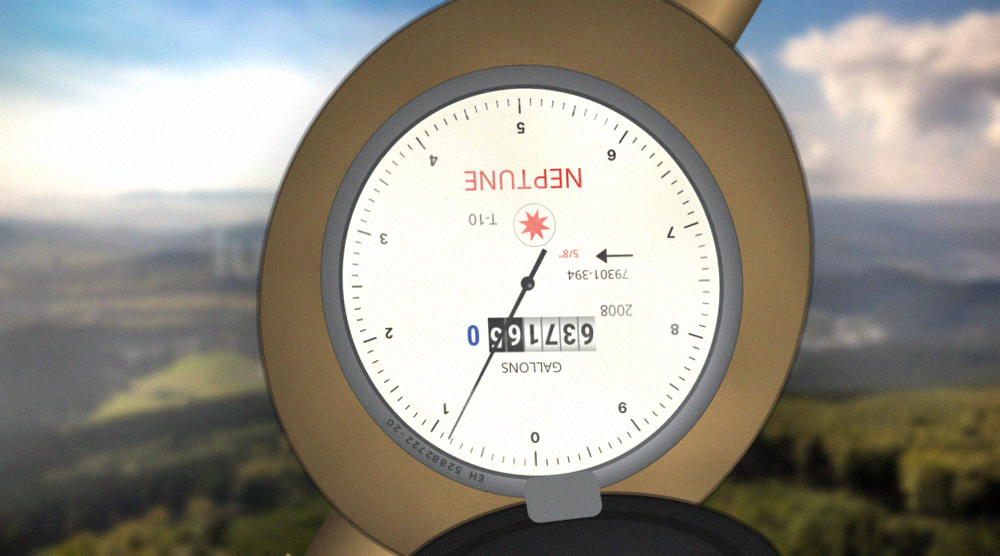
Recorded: 6371650.8
